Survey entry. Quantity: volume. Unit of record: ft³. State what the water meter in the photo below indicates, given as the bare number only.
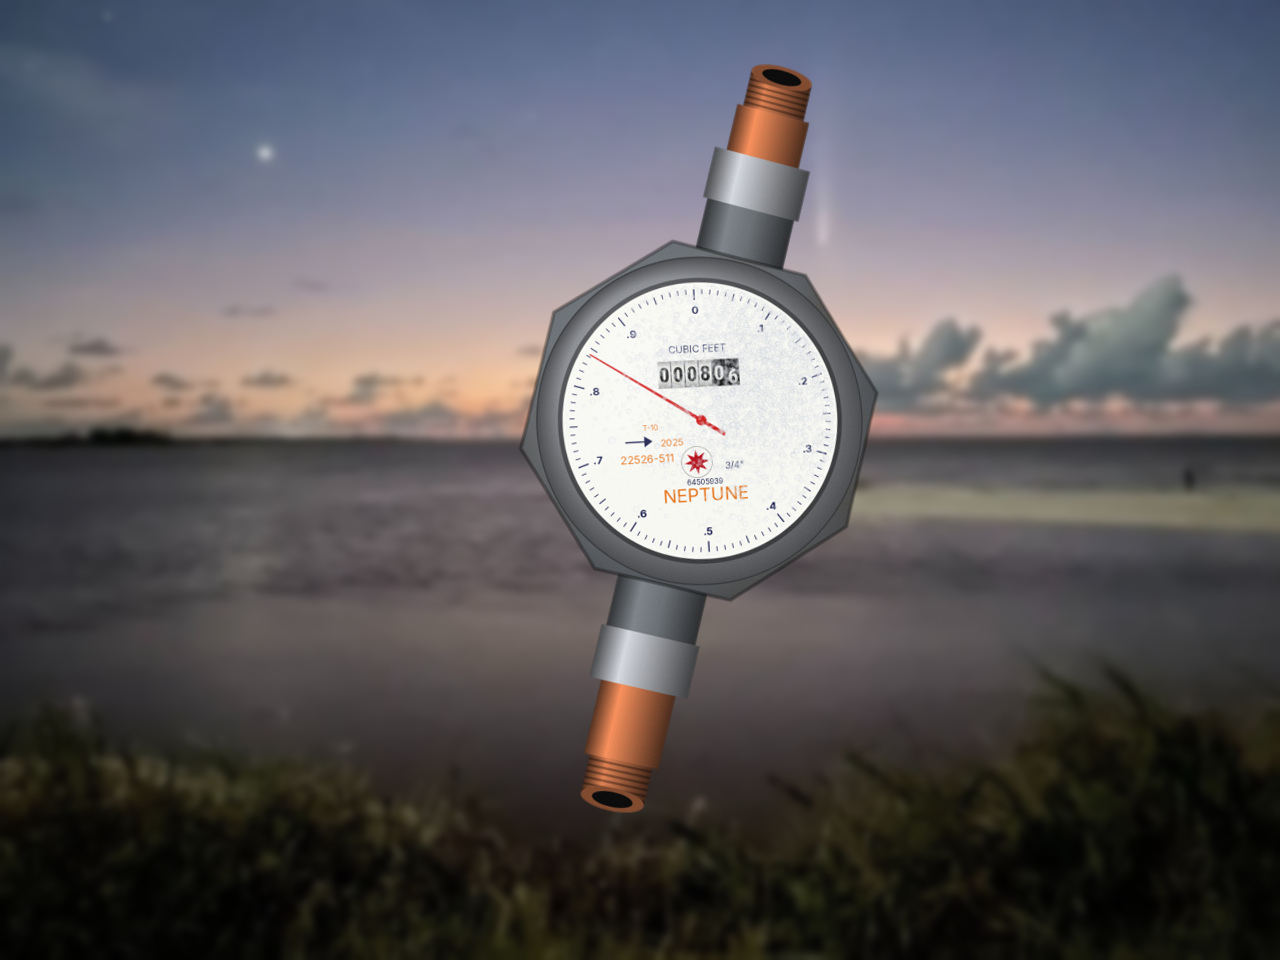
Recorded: 805.84
